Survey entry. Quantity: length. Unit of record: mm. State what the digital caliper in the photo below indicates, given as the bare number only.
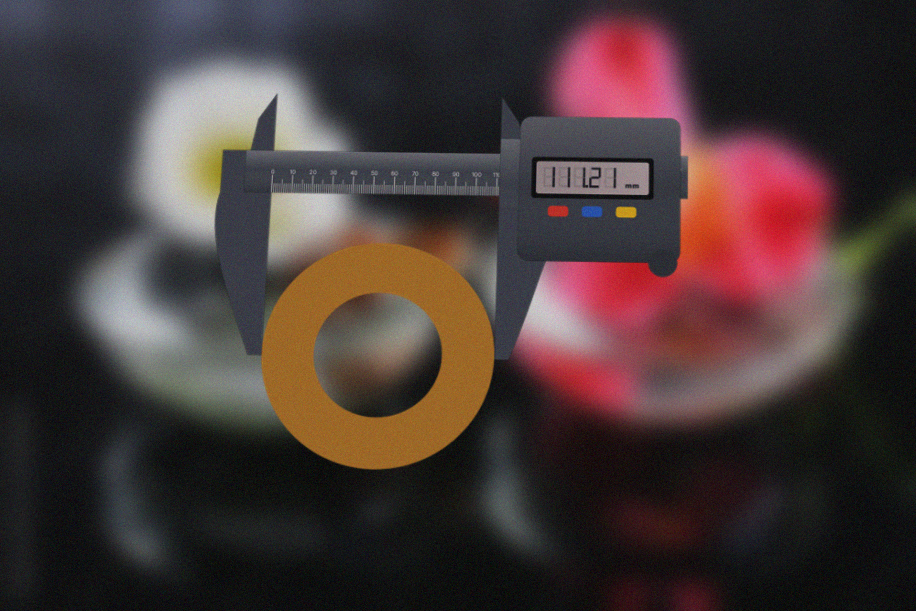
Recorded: 111.21
